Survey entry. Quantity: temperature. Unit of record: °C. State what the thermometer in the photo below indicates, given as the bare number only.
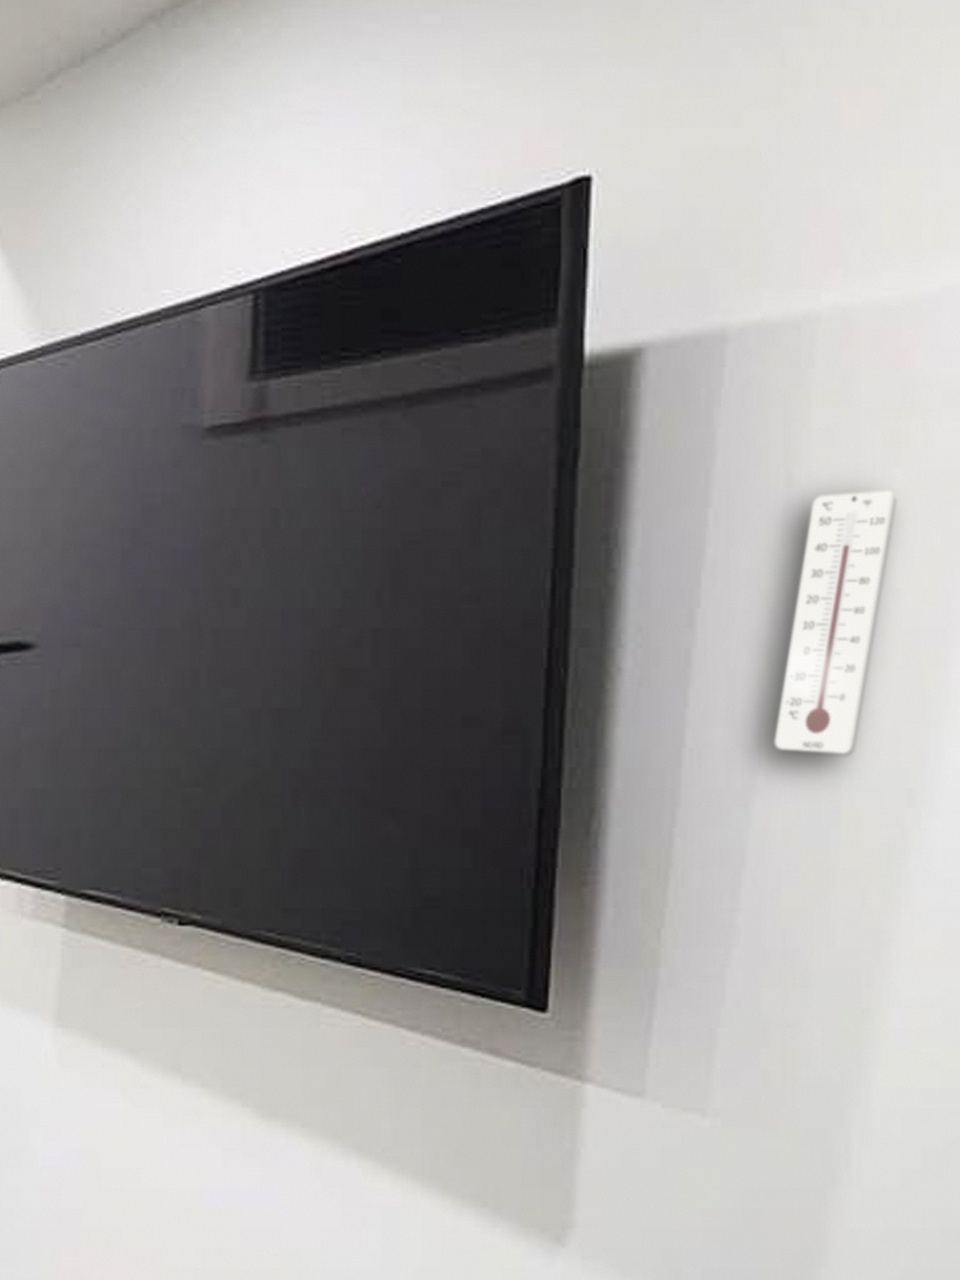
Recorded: 40
